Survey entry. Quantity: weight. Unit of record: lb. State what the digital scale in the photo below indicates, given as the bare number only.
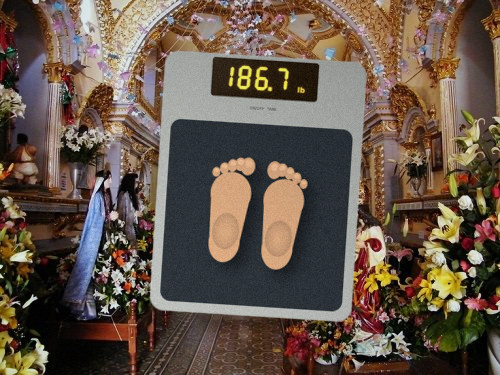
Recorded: 186.7
